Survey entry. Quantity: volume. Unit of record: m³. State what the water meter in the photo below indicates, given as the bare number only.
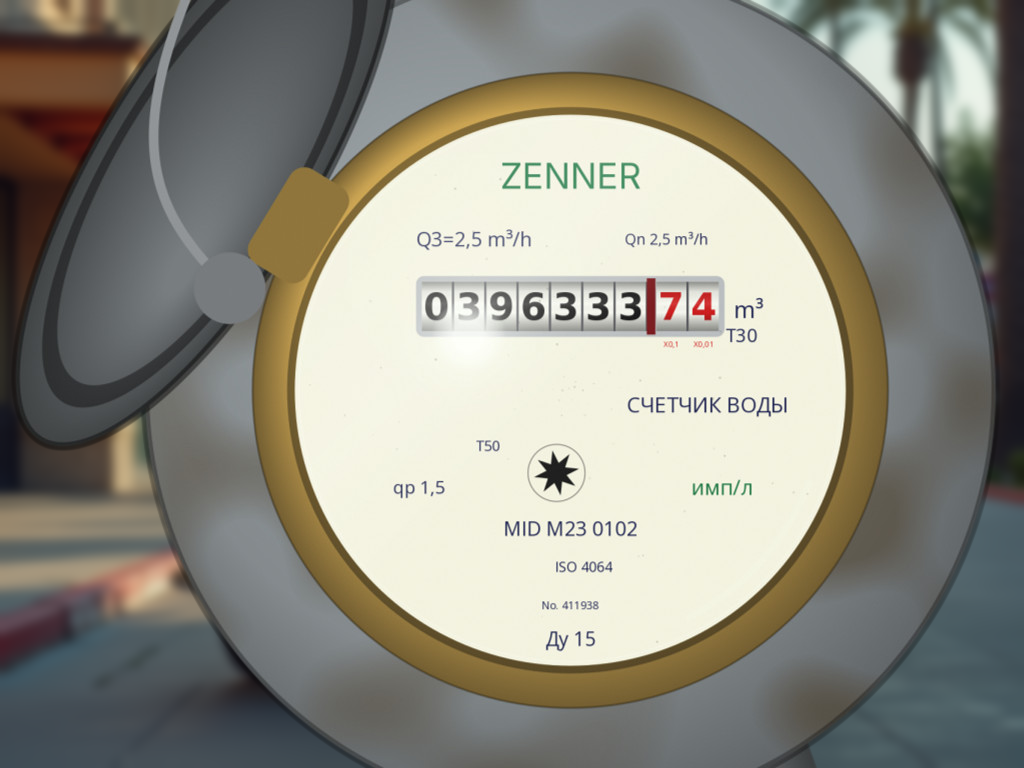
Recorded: 396333.74
